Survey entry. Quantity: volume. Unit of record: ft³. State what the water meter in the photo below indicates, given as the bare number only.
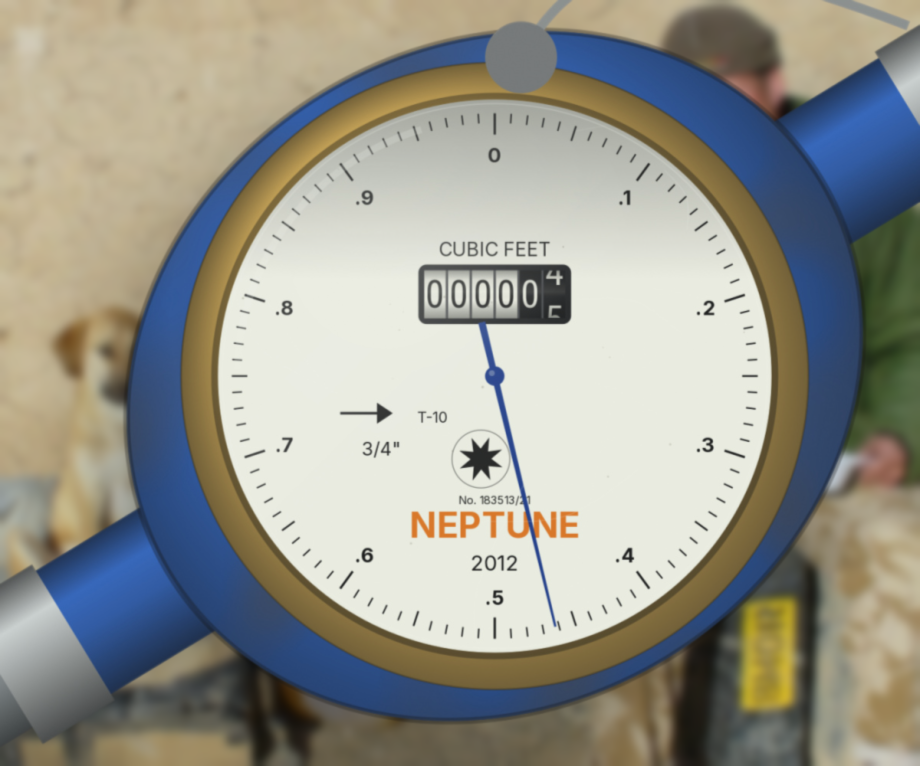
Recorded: 4.46
